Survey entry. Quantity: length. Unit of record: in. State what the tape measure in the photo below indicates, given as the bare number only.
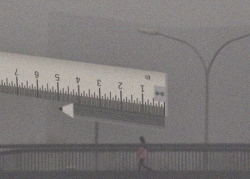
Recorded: 5
